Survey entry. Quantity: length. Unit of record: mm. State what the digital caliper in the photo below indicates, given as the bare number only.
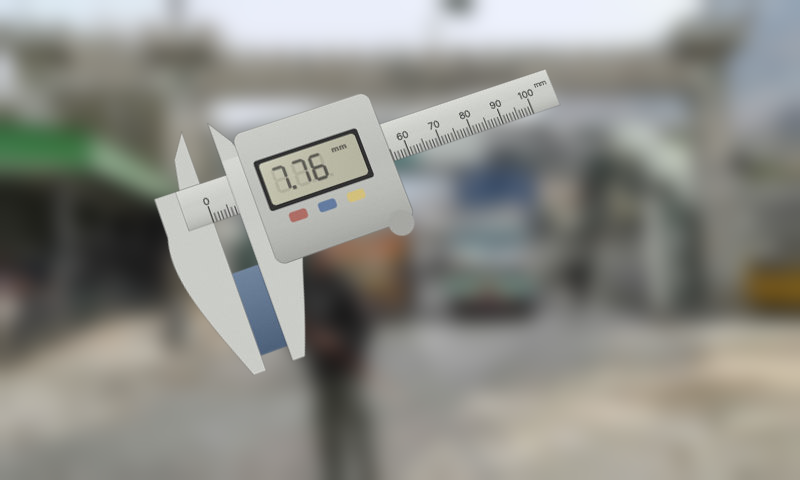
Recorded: 7.76
